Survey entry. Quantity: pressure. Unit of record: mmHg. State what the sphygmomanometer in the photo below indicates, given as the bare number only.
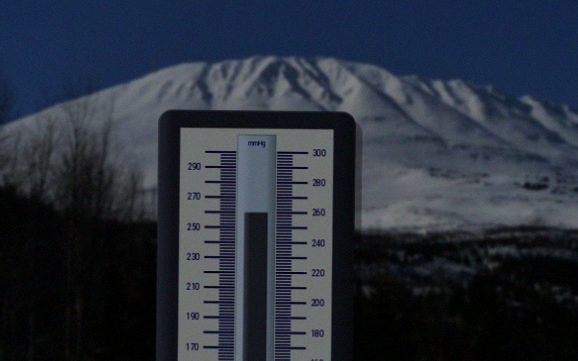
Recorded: 260
